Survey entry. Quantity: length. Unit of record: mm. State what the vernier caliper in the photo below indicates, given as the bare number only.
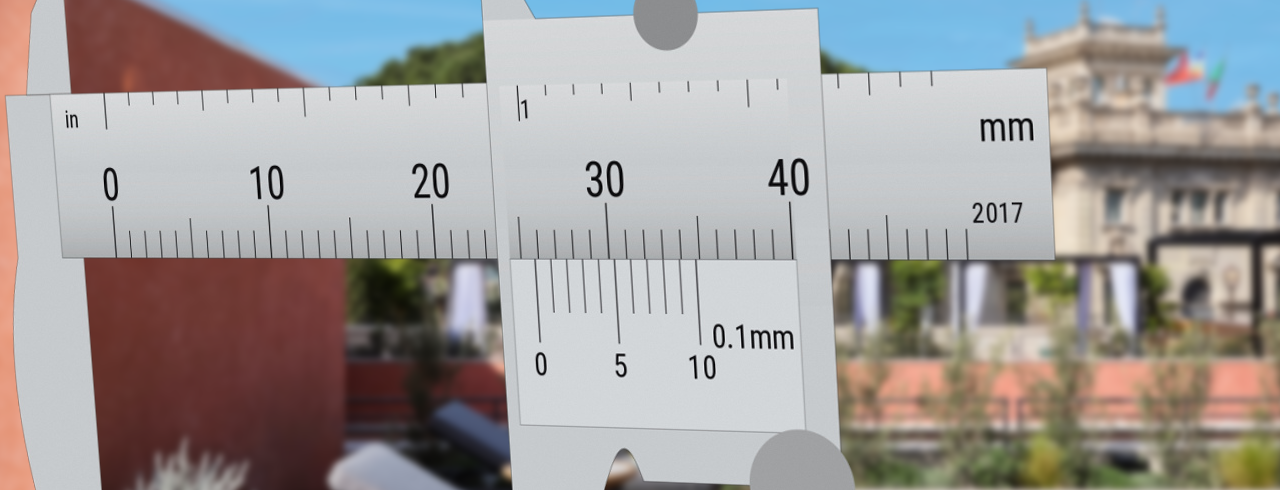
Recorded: 25.8
